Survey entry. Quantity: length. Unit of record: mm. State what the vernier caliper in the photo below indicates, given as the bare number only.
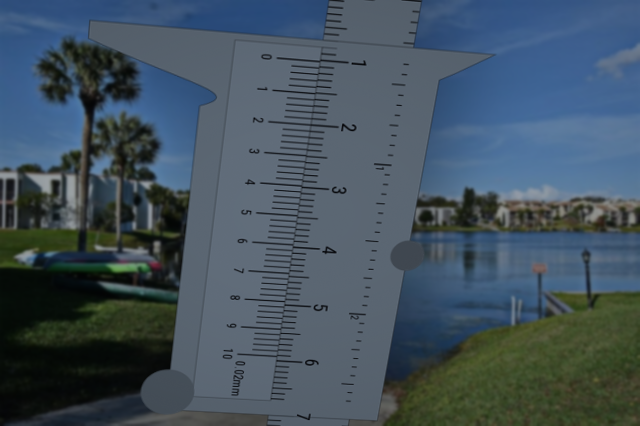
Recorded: 10.2
